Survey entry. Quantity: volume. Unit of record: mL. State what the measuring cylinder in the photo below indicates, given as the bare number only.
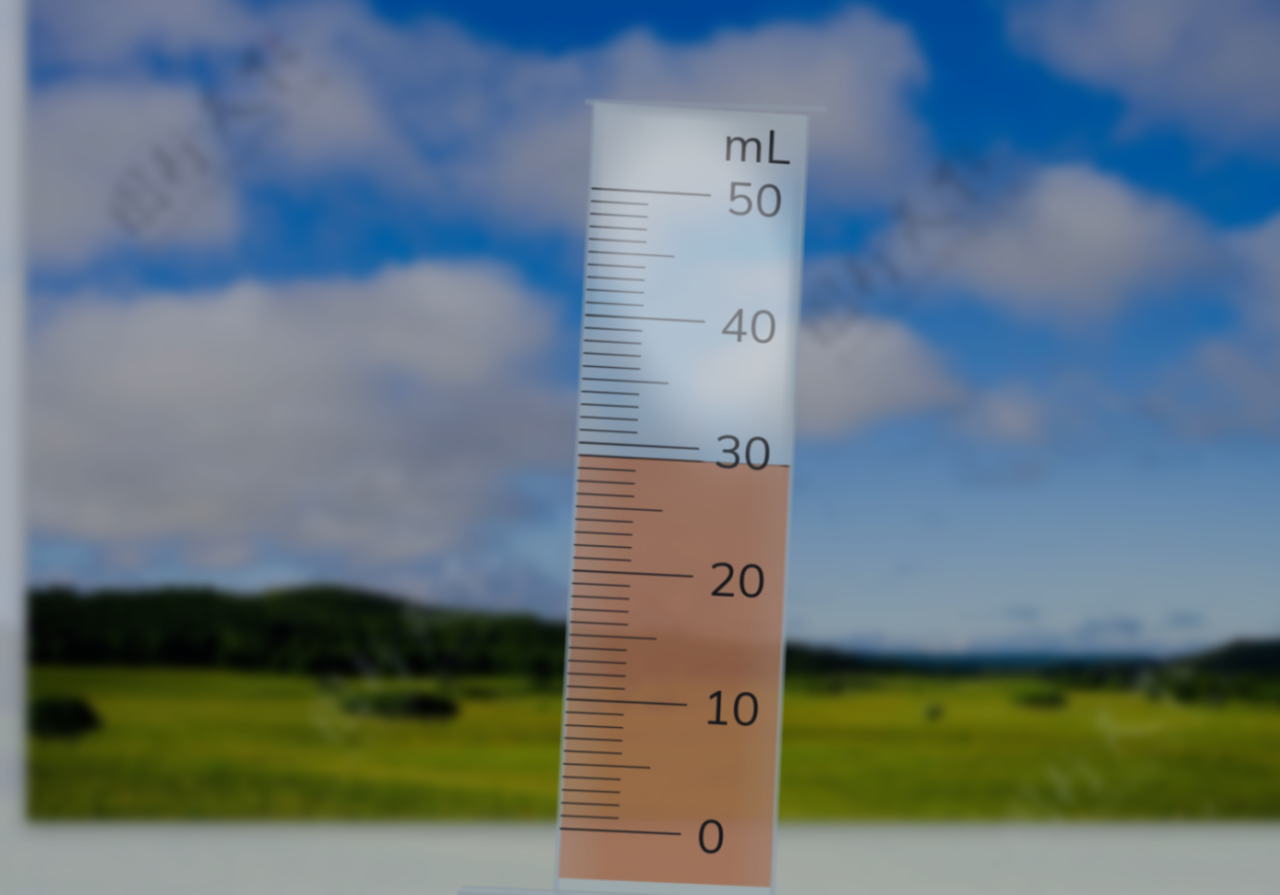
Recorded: 29
